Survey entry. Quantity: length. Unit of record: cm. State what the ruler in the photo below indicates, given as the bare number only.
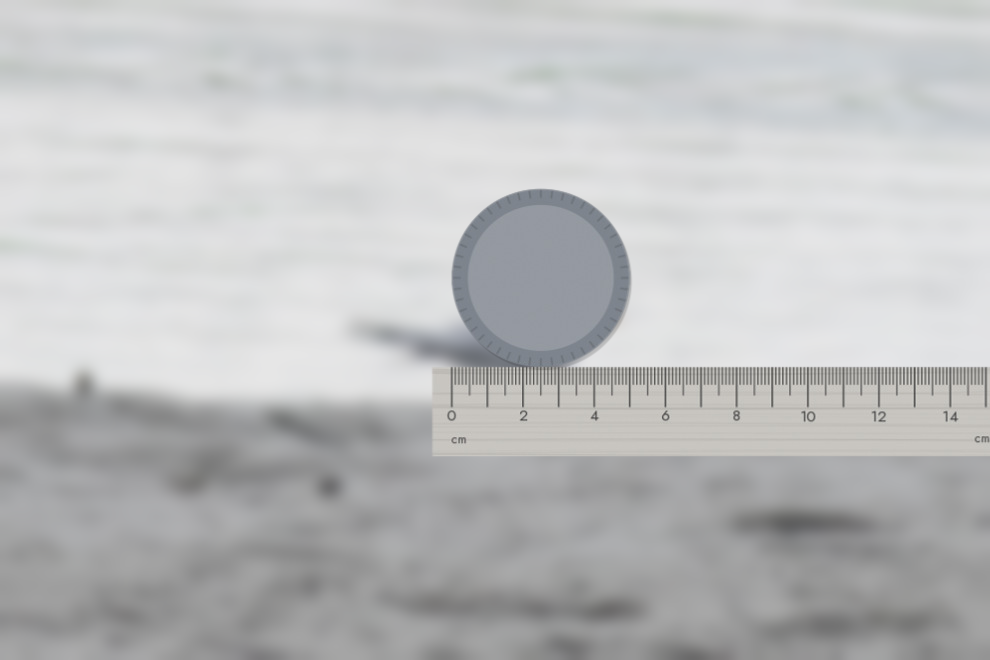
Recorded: 5
